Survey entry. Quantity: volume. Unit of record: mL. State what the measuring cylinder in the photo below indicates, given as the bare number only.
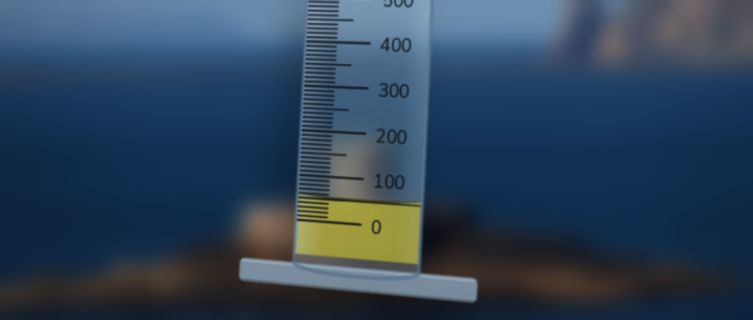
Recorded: 50
